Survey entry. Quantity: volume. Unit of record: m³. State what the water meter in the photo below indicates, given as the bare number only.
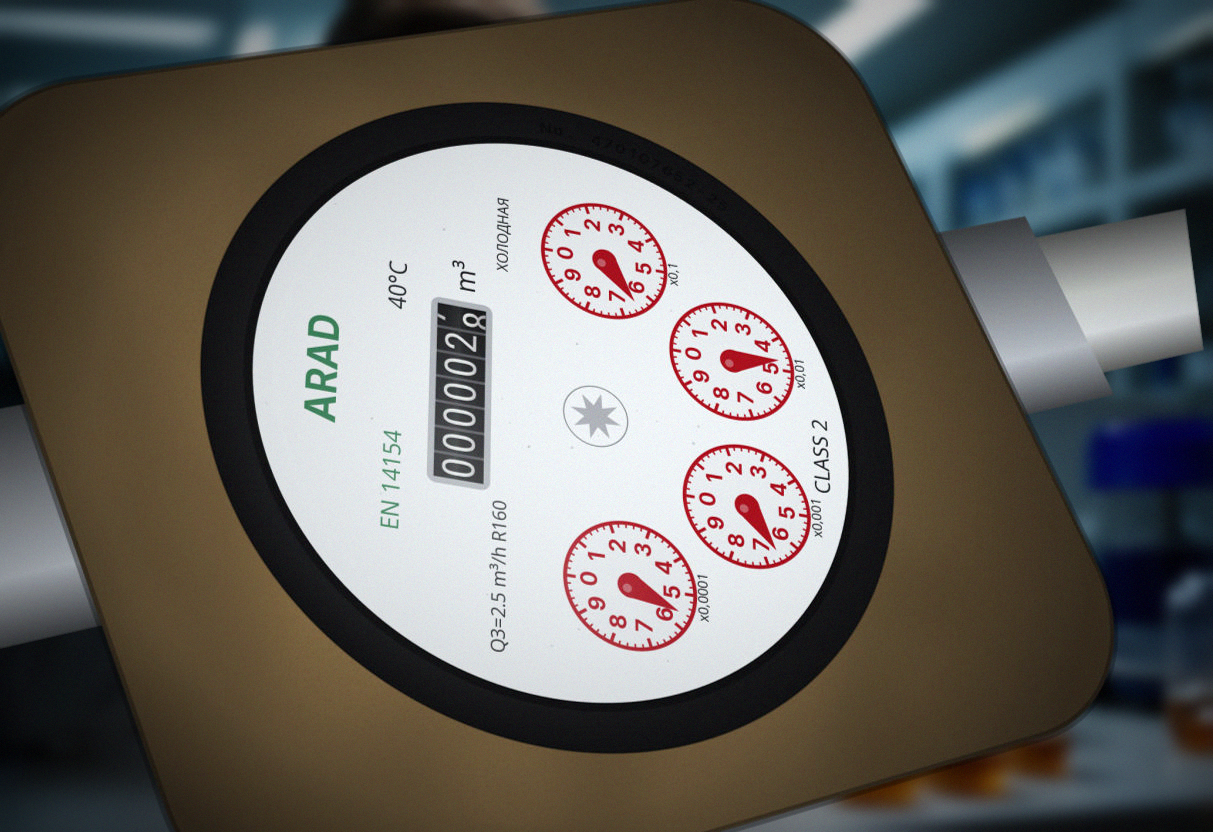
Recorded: 27.6465
